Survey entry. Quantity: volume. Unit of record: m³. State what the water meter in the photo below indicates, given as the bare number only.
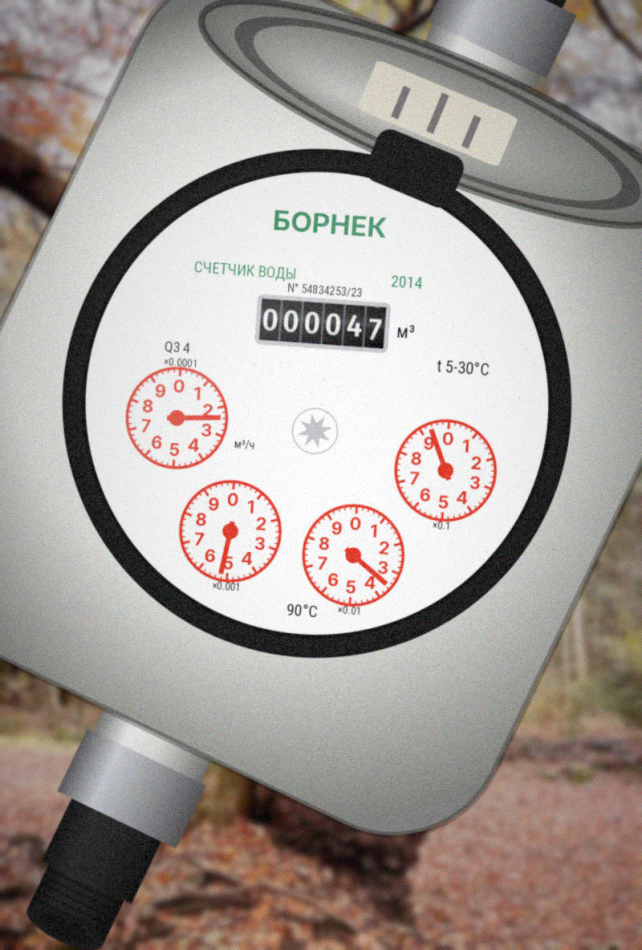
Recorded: 46.9352
